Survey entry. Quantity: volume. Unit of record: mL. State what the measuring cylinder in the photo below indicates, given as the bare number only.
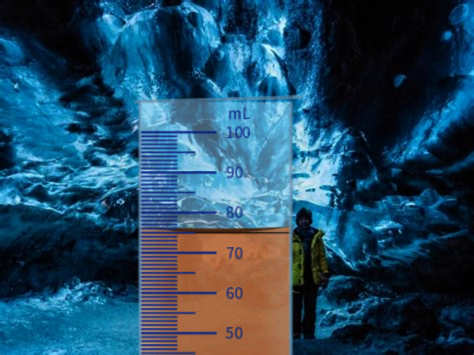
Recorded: 75
